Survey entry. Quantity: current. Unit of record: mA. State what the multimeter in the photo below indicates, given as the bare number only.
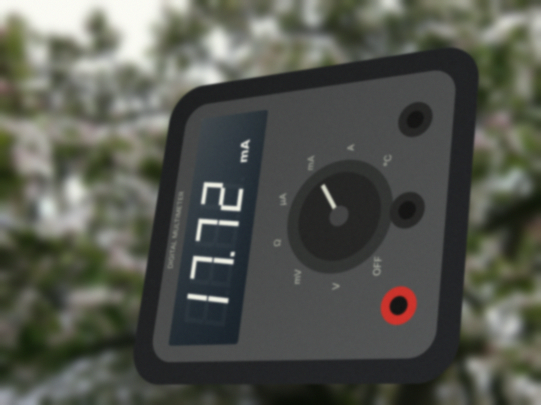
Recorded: 17.72
